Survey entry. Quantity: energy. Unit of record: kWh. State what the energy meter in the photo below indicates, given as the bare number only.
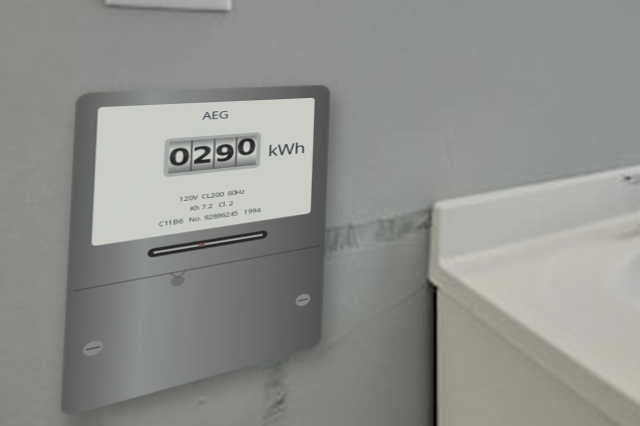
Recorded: 290
